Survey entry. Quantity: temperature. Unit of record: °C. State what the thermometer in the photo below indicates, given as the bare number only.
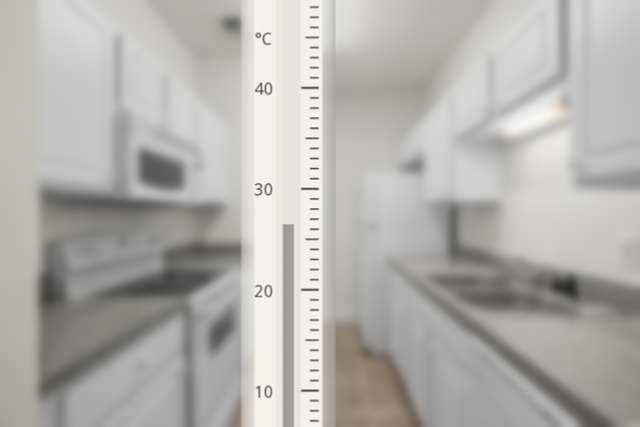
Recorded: 26.5
